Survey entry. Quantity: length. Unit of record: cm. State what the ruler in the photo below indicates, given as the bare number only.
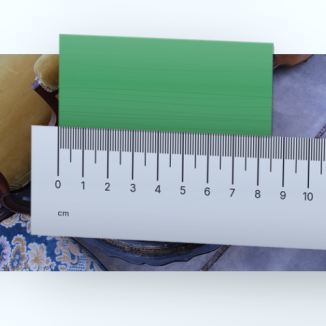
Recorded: 8.5
